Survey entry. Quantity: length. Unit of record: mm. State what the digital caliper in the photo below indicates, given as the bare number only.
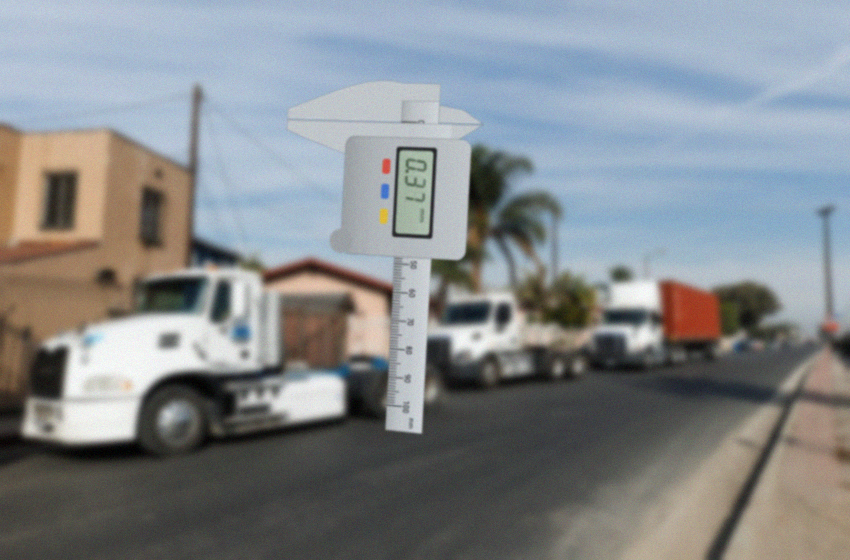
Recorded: 0.37
